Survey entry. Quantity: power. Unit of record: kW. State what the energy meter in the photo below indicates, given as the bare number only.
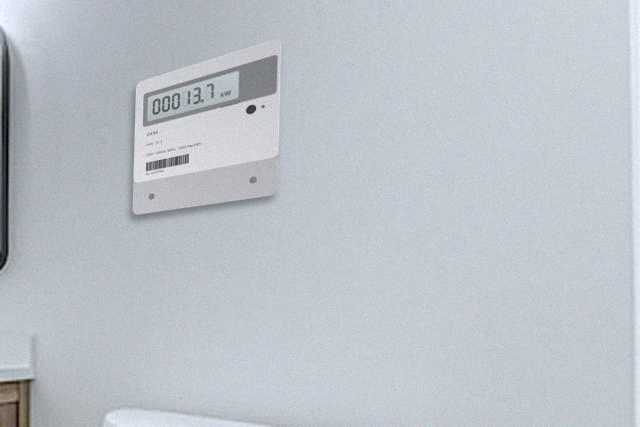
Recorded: 13.7
